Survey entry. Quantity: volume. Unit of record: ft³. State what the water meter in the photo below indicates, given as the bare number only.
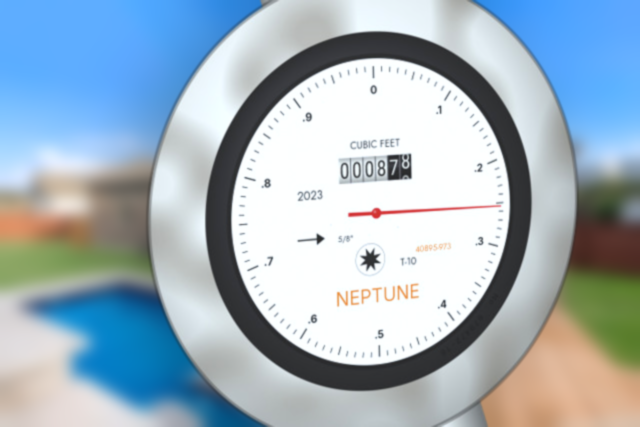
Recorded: 878.25
